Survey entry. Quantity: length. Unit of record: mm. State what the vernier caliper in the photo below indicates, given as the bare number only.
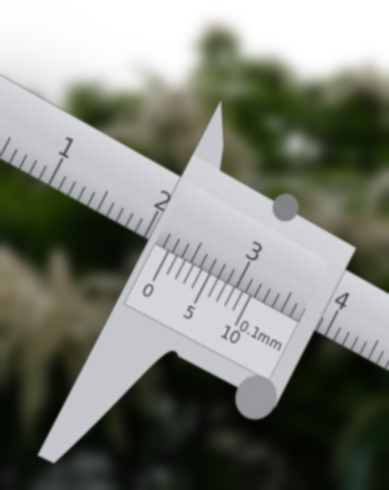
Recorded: 22.6
